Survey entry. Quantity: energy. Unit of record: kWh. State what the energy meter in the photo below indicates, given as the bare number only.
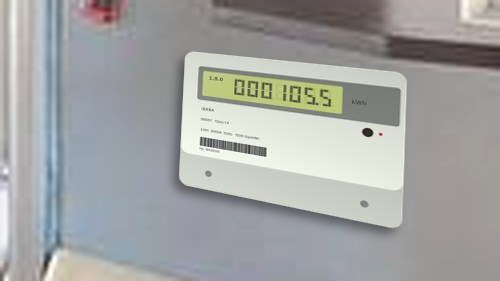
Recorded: 105.5
